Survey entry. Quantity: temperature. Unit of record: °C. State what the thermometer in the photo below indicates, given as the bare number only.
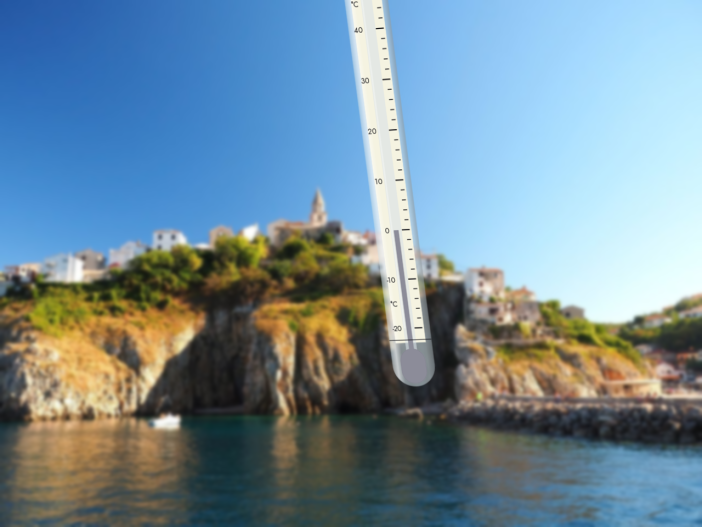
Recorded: 0
